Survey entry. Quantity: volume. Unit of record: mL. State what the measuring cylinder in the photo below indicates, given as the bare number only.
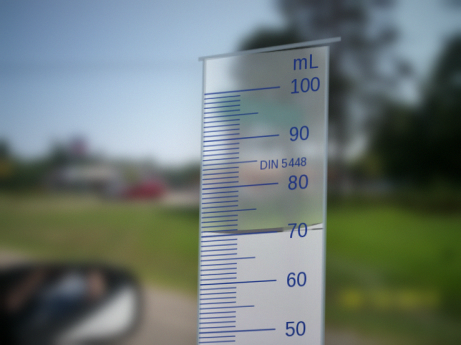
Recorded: 70
